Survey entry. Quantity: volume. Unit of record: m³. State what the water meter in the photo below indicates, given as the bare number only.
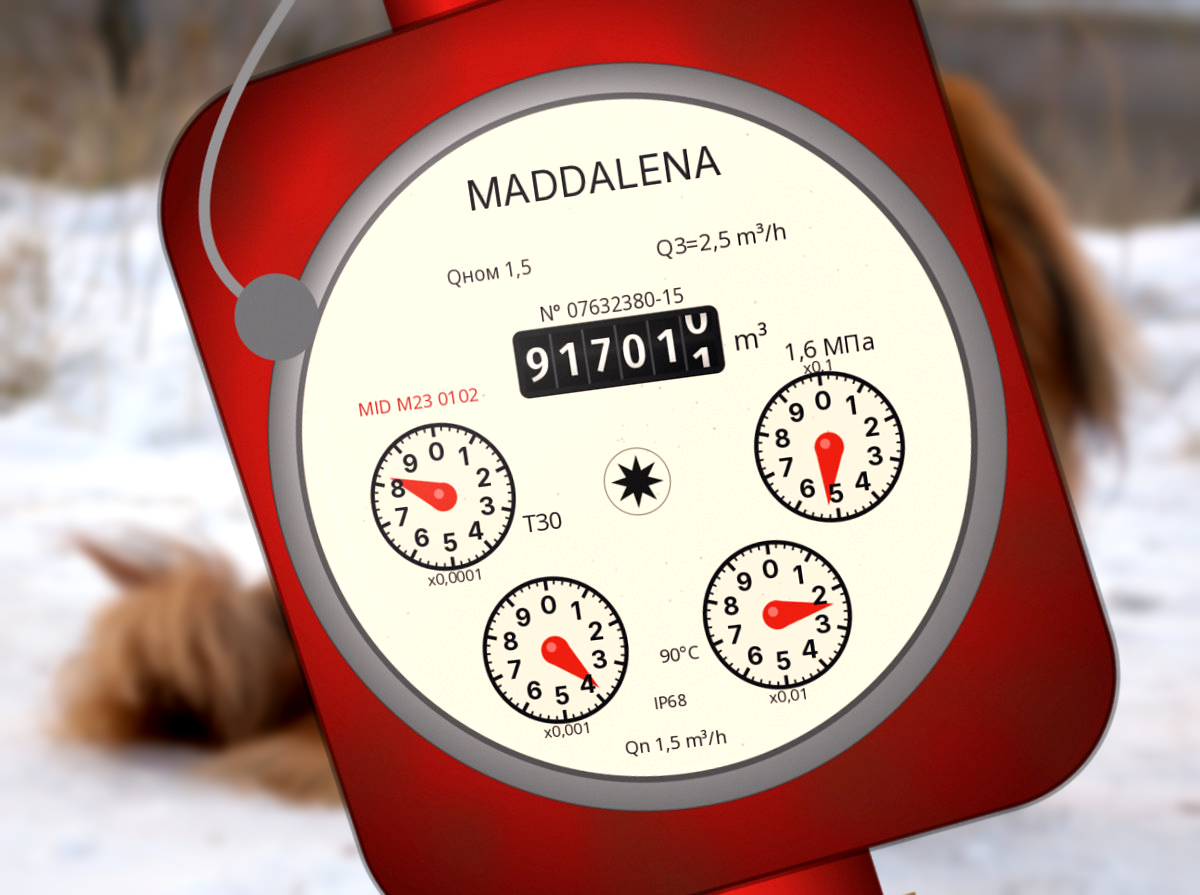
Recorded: 917010.5238
